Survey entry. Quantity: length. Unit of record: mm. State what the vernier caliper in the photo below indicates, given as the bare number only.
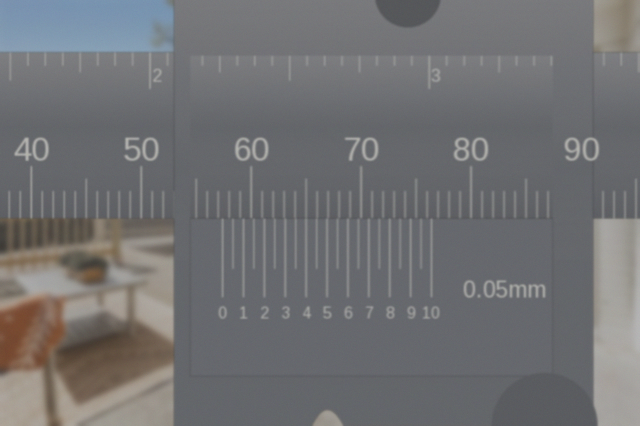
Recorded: 57.4
